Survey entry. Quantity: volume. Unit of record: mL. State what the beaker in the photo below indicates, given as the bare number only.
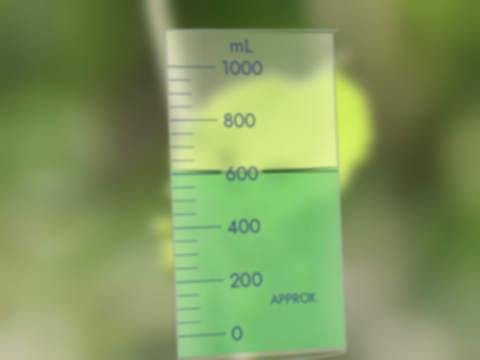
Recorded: 600
